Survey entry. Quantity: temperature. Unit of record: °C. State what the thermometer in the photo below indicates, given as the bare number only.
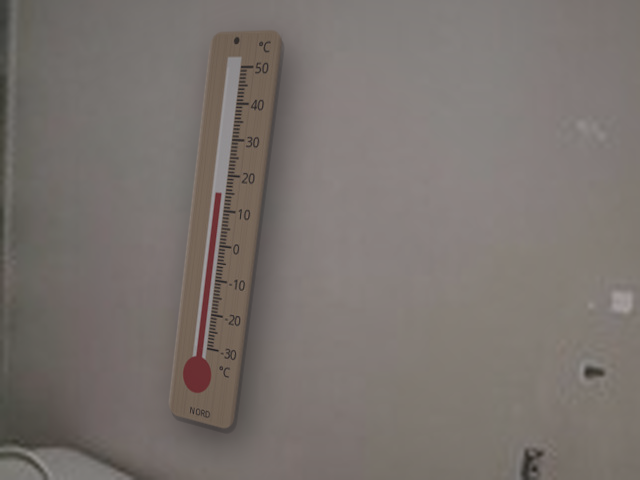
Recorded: 15
